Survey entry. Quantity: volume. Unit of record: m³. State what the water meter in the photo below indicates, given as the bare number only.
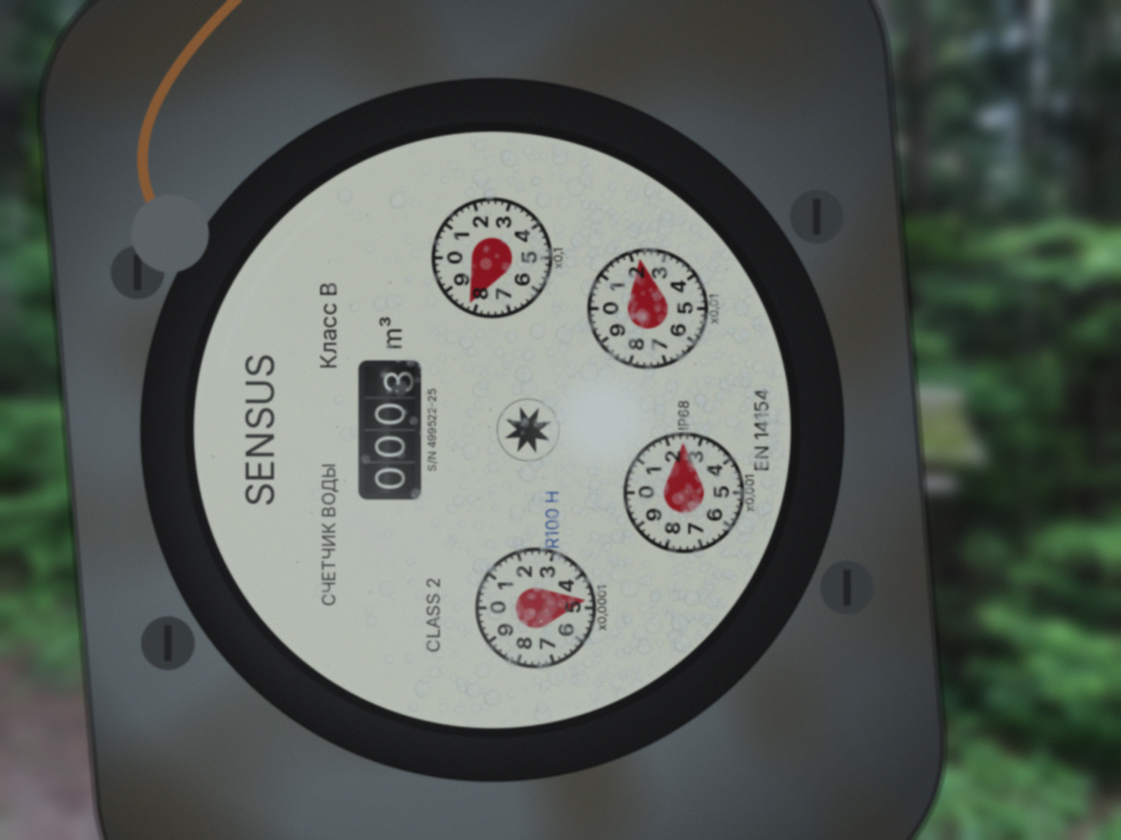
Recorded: 2.8224
